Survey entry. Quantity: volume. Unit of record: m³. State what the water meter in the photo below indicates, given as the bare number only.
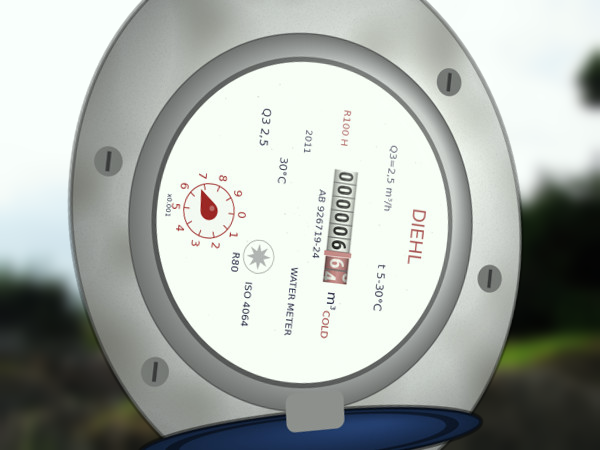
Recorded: 6.636
